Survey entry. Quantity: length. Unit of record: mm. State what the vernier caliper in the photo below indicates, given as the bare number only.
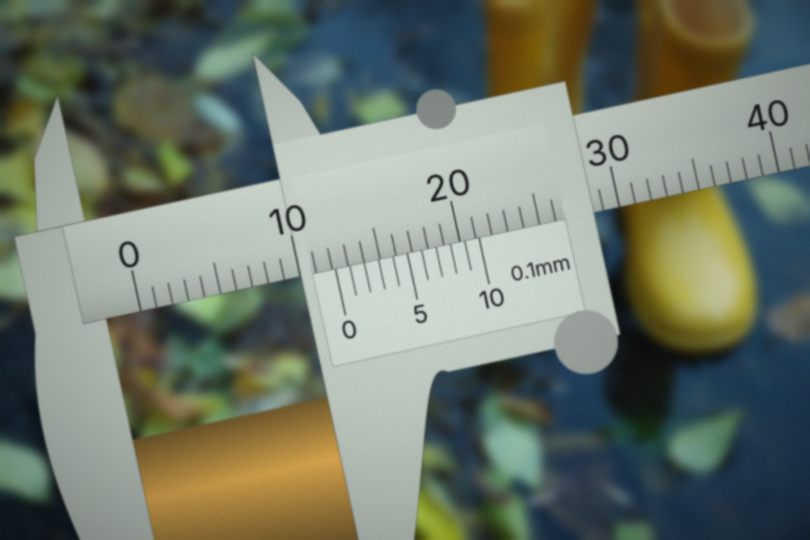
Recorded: 12.2
